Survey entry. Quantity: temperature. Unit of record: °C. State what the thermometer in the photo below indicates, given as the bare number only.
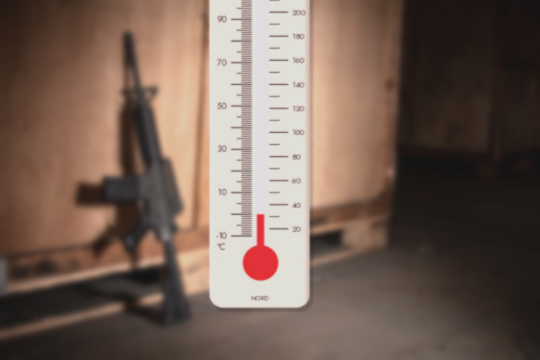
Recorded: 0
